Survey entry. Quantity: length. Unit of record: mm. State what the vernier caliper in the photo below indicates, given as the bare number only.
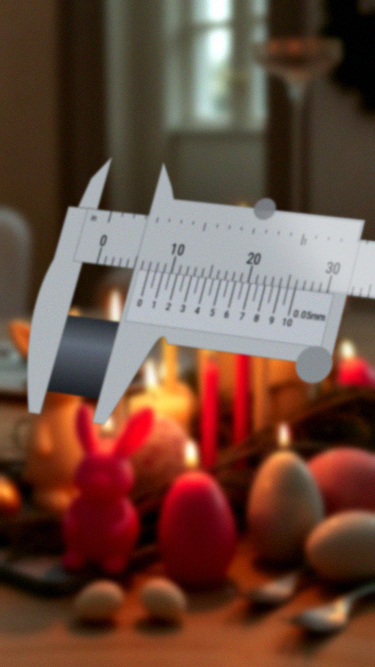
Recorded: 7.0
